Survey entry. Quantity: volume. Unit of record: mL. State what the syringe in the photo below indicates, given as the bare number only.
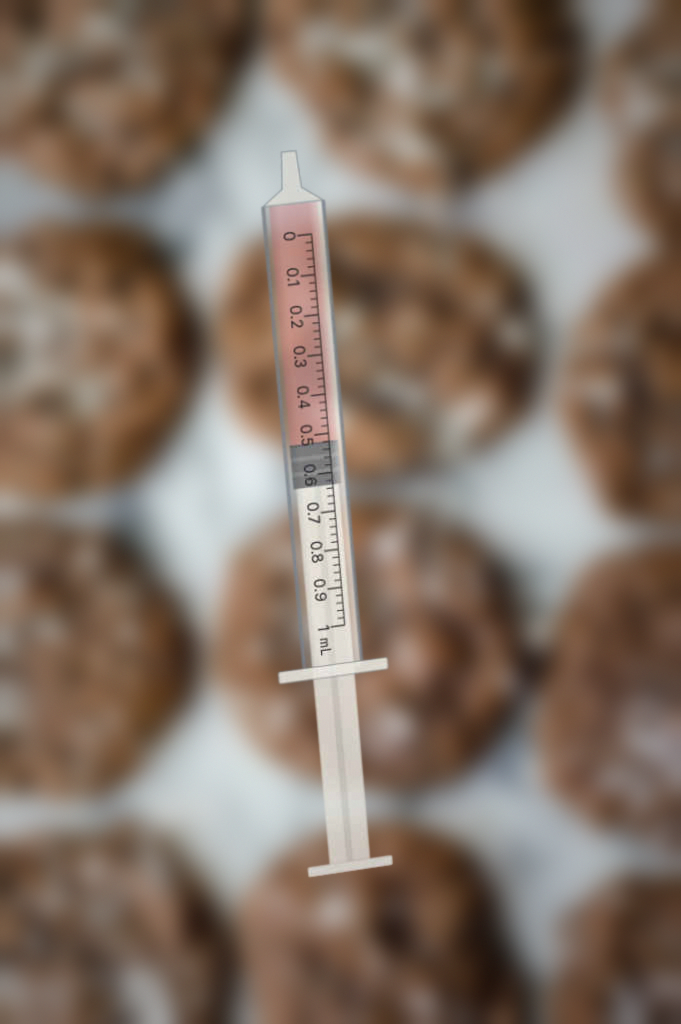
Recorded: 0.52
